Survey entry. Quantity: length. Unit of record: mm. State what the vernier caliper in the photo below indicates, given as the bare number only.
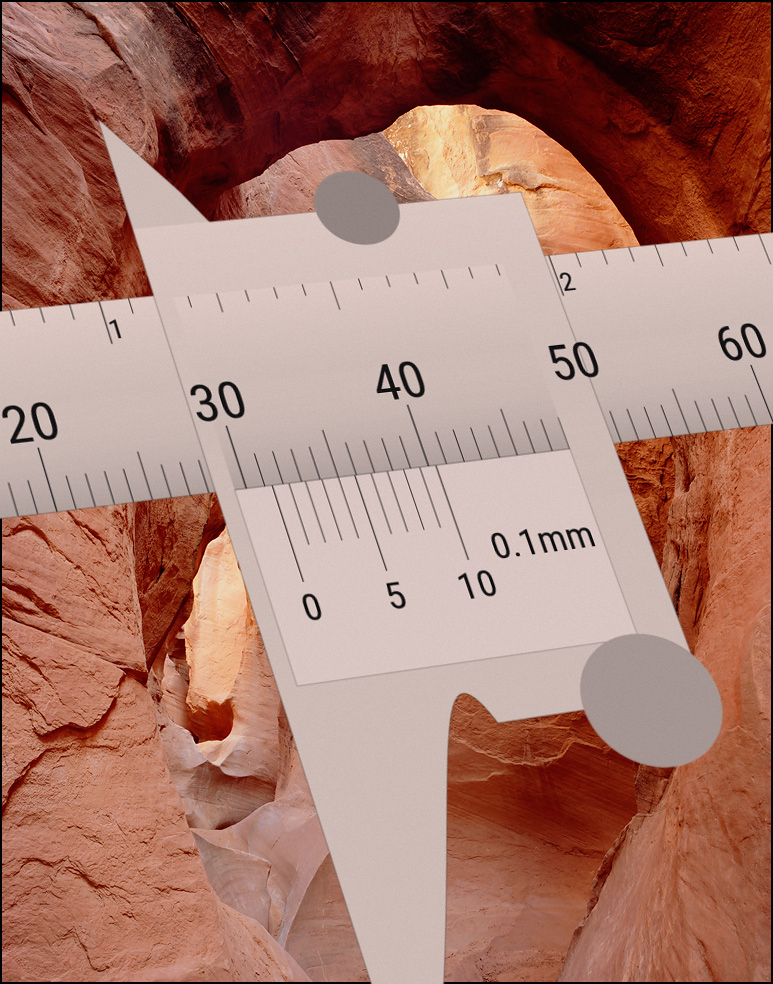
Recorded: 31.4
